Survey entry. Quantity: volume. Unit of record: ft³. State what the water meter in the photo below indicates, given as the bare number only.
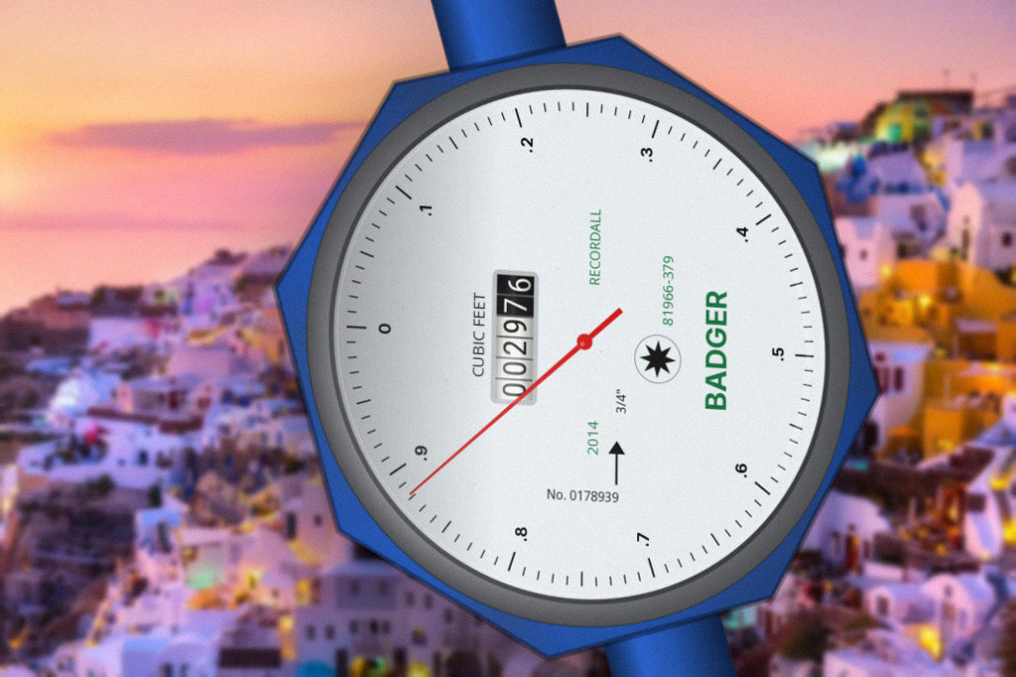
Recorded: 2975.88
